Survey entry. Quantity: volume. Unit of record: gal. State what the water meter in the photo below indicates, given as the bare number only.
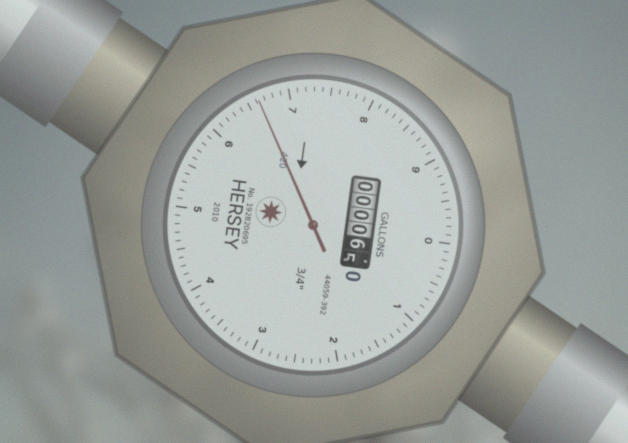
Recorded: 646.6
